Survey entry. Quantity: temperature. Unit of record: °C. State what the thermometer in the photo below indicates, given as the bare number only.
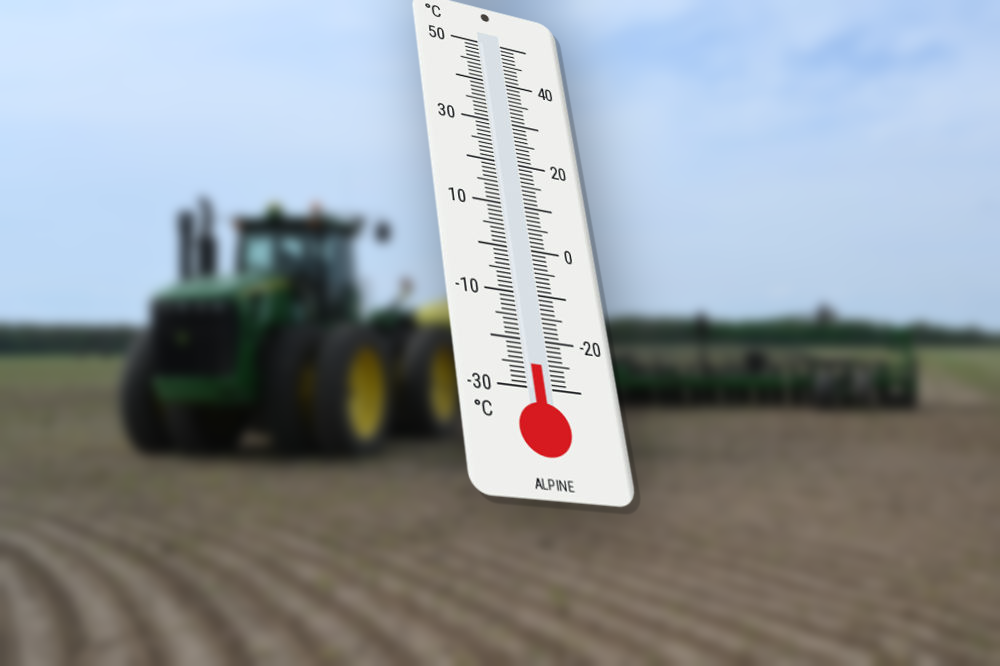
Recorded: -25
